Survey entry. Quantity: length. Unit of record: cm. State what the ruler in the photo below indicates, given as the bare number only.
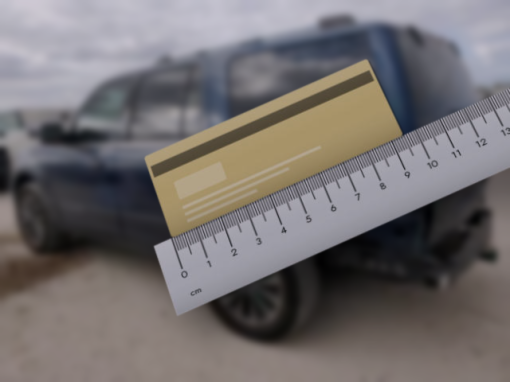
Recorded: 9.5
